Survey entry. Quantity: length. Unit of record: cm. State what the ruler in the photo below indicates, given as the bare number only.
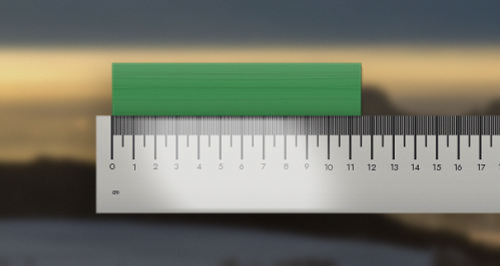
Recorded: 11.5
